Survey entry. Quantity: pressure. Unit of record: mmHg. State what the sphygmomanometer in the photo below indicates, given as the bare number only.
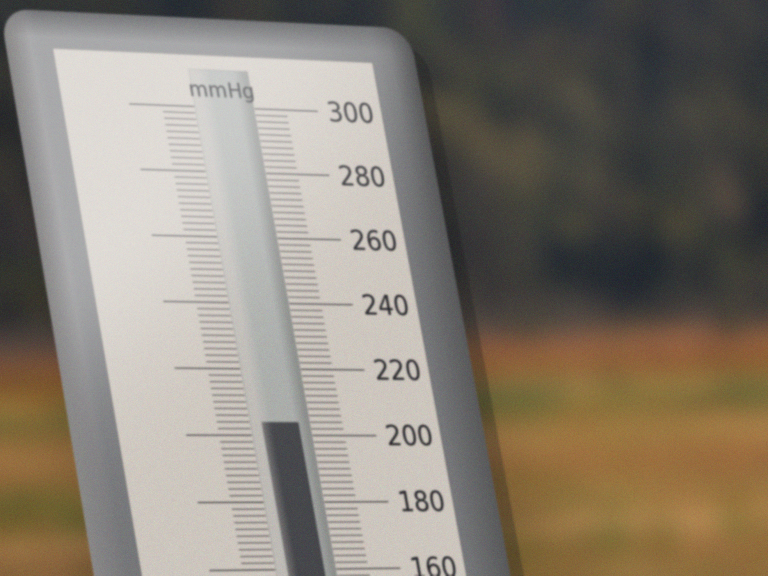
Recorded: 204
